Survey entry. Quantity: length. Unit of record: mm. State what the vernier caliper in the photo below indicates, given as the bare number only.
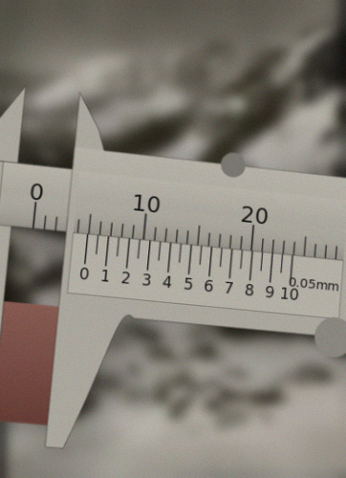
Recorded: 4.9
